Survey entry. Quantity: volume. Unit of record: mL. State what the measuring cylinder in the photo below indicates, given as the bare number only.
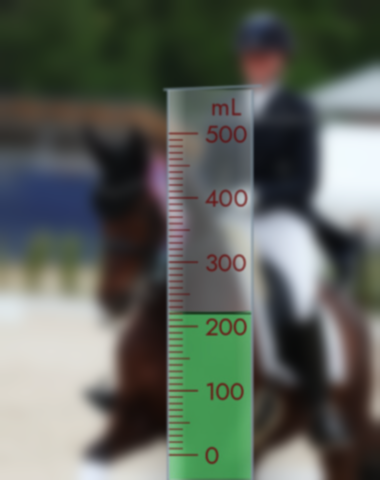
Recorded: 220
